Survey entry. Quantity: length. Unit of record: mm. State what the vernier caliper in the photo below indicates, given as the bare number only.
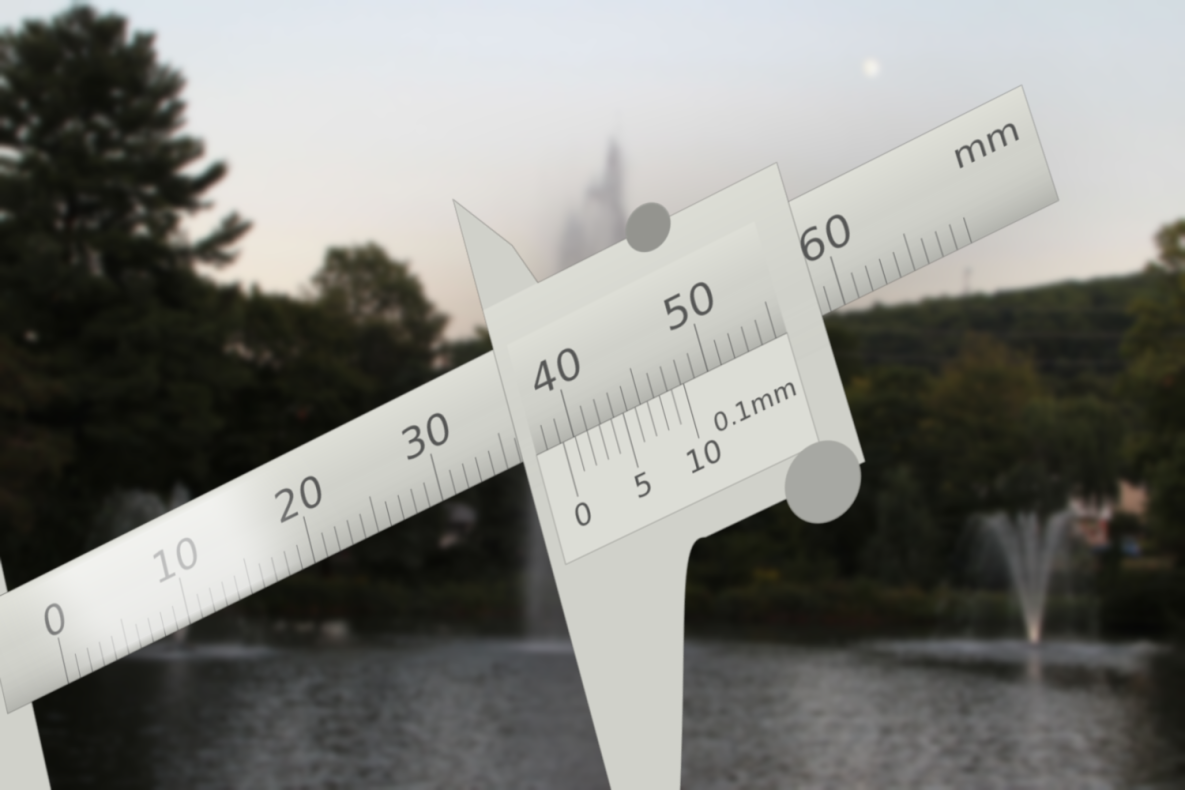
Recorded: 39.2
